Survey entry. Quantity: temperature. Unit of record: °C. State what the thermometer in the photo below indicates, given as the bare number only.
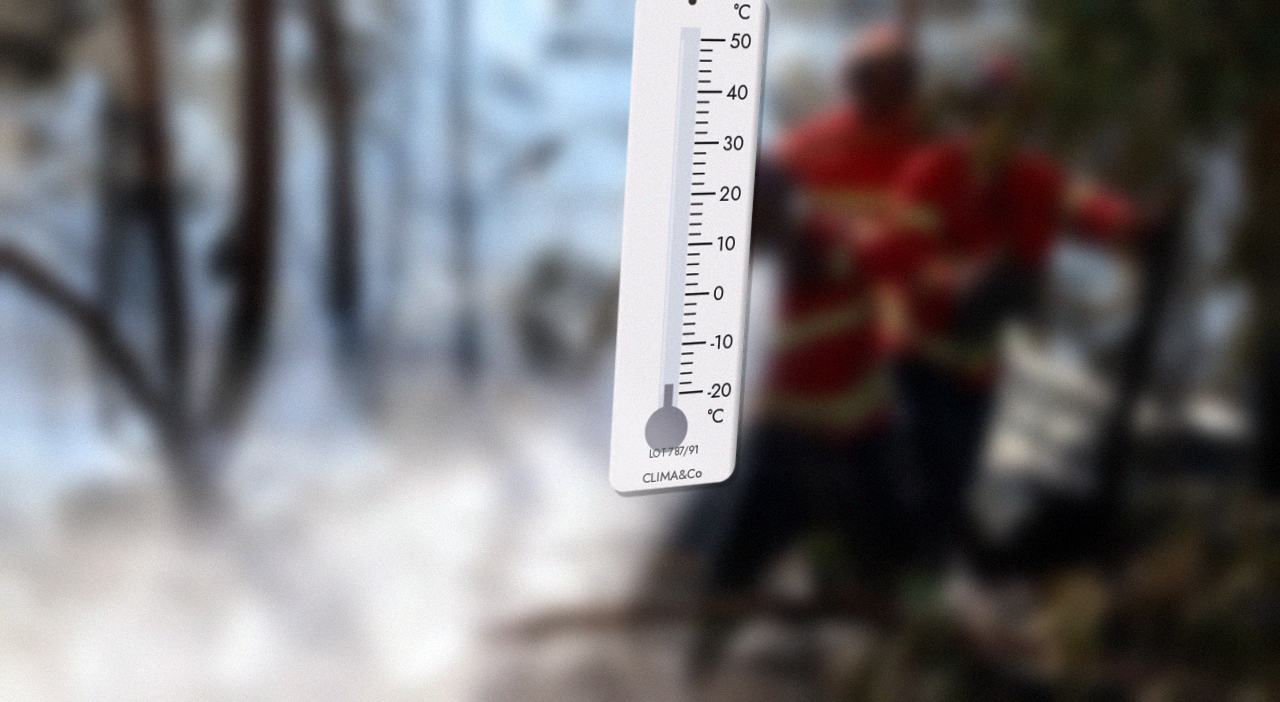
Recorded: -18
